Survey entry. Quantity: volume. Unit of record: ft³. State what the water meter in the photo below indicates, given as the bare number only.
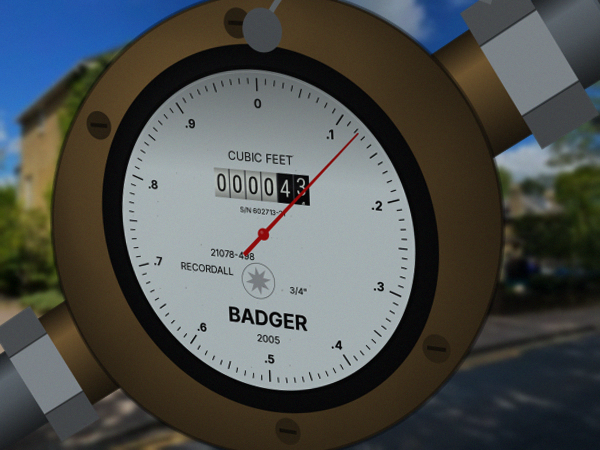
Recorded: 43.12
